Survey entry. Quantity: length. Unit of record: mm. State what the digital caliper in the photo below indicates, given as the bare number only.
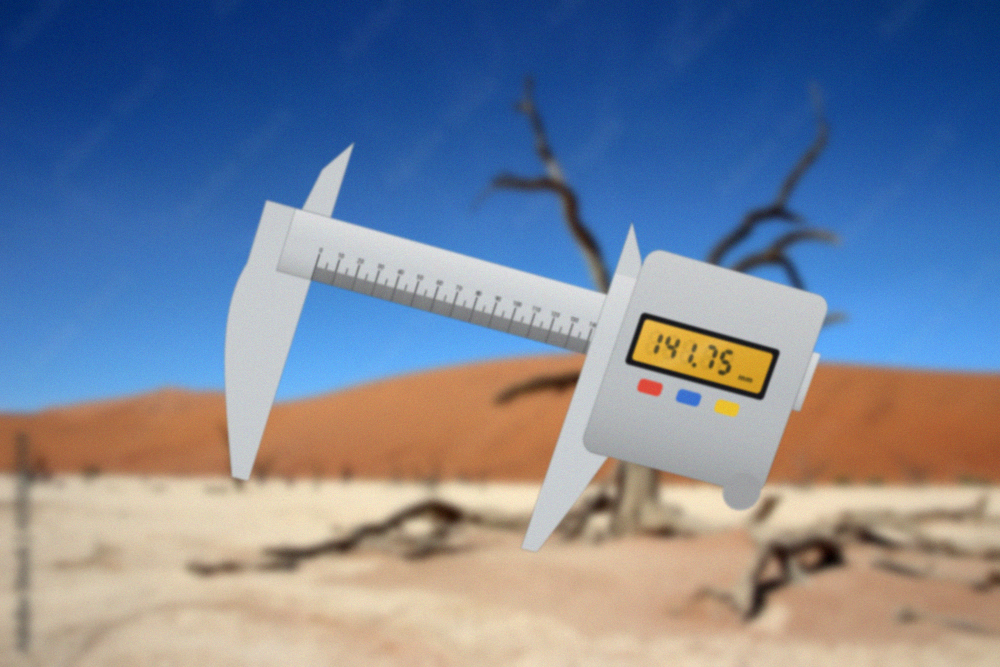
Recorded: 141.75
